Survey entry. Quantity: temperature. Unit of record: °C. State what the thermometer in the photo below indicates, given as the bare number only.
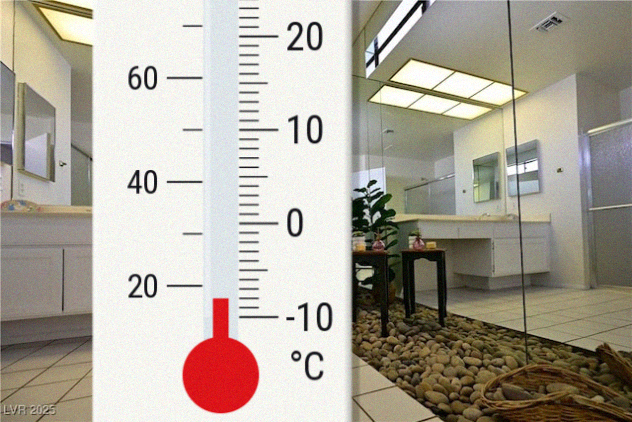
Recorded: -8
